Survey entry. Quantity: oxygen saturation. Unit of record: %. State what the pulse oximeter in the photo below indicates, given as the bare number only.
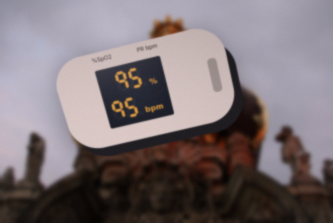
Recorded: 95
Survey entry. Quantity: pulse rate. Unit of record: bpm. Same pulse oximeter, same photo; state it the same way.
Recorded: 95
